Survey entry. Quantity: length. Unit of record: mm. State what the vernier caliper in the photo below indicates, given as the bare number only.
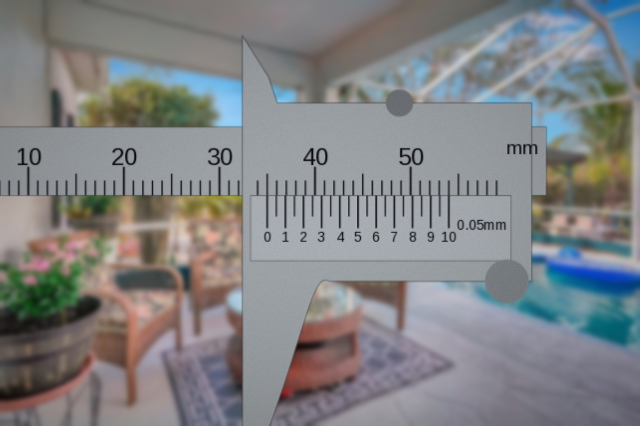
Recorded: 35.0
